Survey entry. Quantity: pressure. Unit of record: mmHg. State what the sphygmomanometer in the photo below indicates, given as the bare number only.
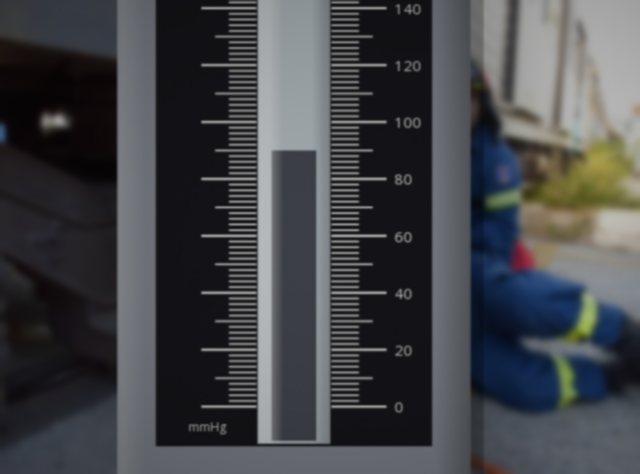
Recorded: 90
